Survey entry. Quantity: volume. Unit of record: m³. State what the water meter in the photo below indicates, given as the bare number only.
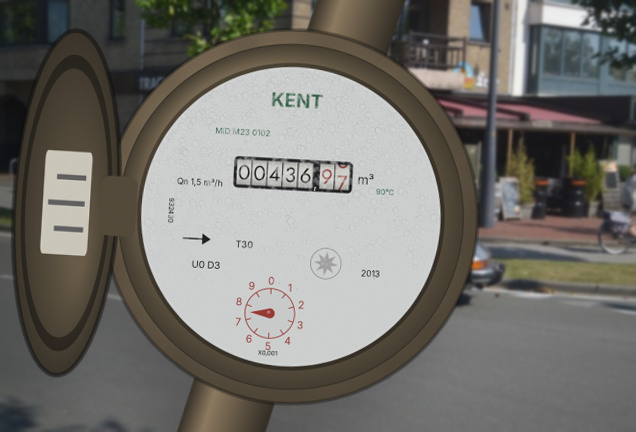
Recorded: 436.967
